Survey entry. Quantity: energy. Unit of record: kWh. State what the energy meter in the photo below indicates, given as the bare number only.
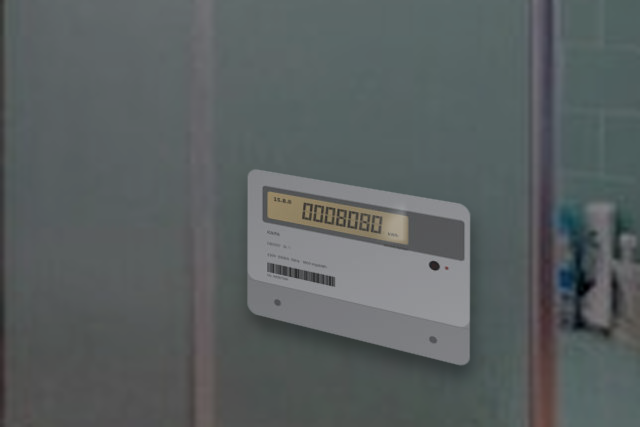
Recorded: 8080
